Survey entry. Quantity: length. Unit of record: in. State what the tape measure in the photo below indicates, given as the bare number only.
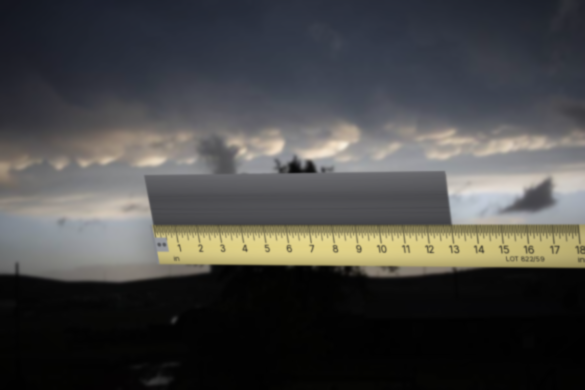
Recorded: 13
